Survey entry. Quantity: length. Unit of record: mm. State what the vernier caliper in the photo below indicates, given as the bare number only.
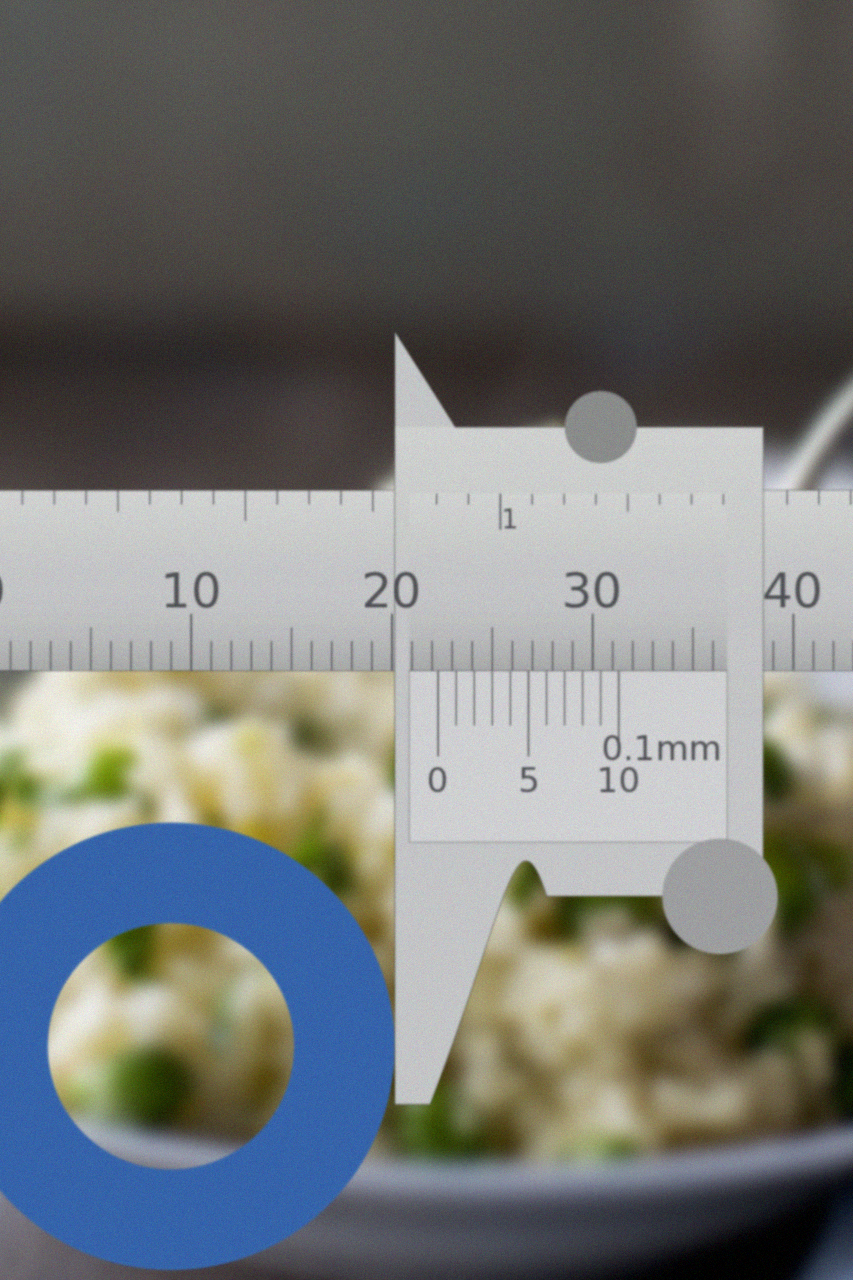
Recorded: 22.3
